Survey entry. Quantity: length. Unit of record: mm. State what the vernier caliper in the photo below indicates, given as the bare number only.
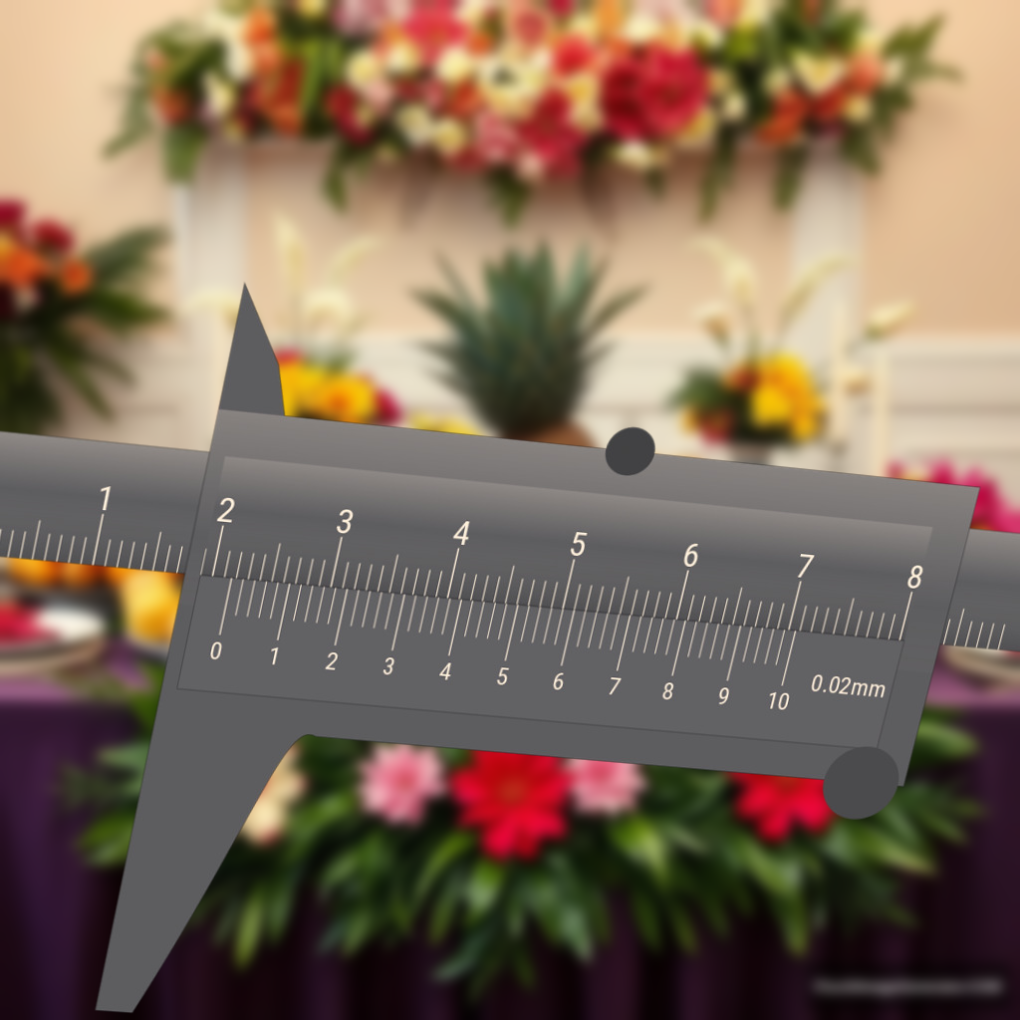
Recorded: 21.6
